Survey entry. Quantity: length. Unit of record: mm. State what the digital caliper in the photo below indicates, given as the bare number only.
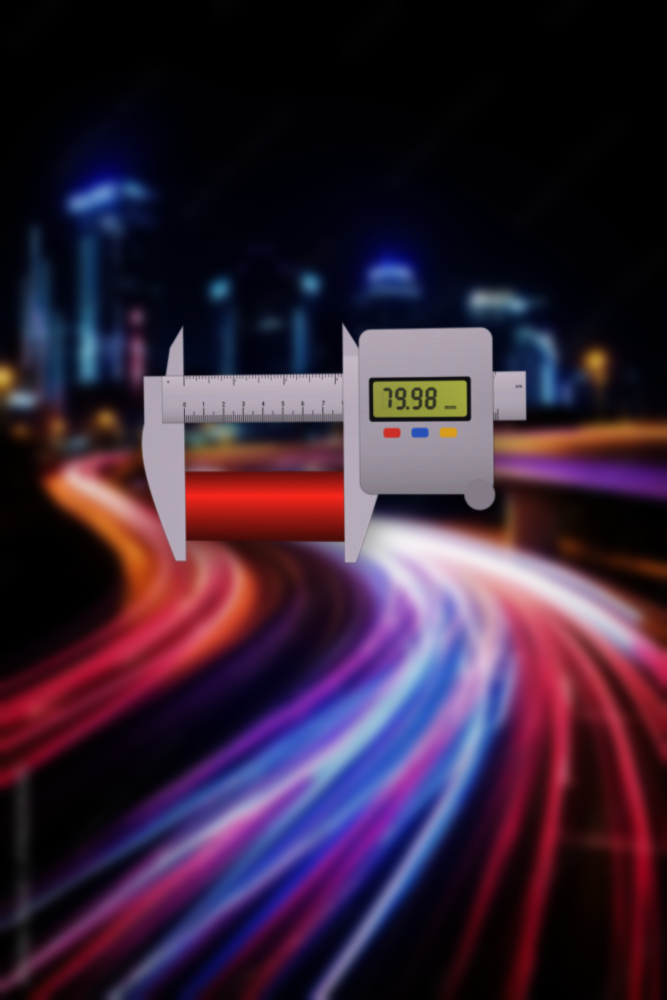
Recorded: 79.98
